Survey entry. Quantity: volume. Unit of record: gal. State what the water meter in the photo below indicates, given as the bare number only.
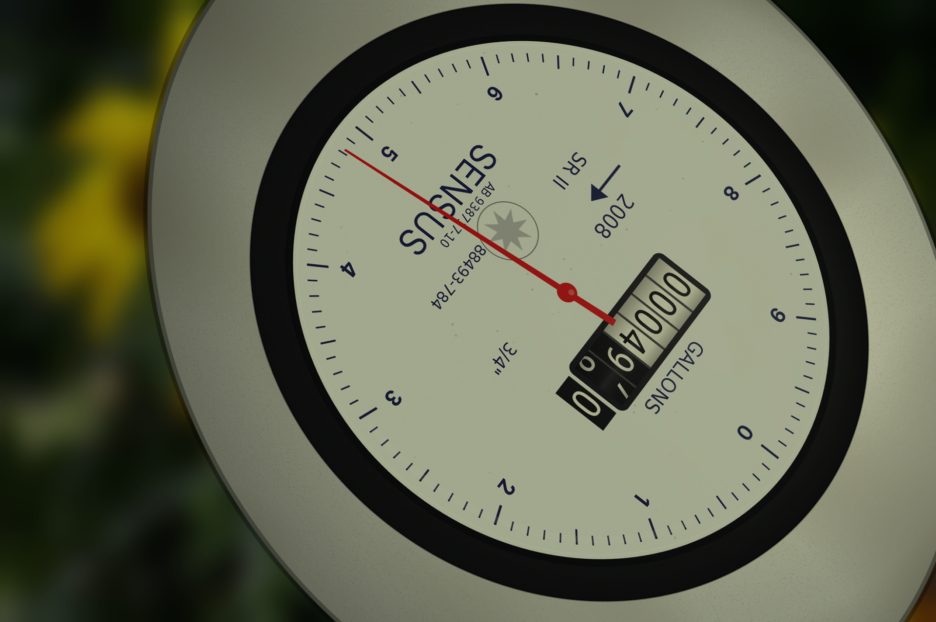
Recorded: 4974.8
